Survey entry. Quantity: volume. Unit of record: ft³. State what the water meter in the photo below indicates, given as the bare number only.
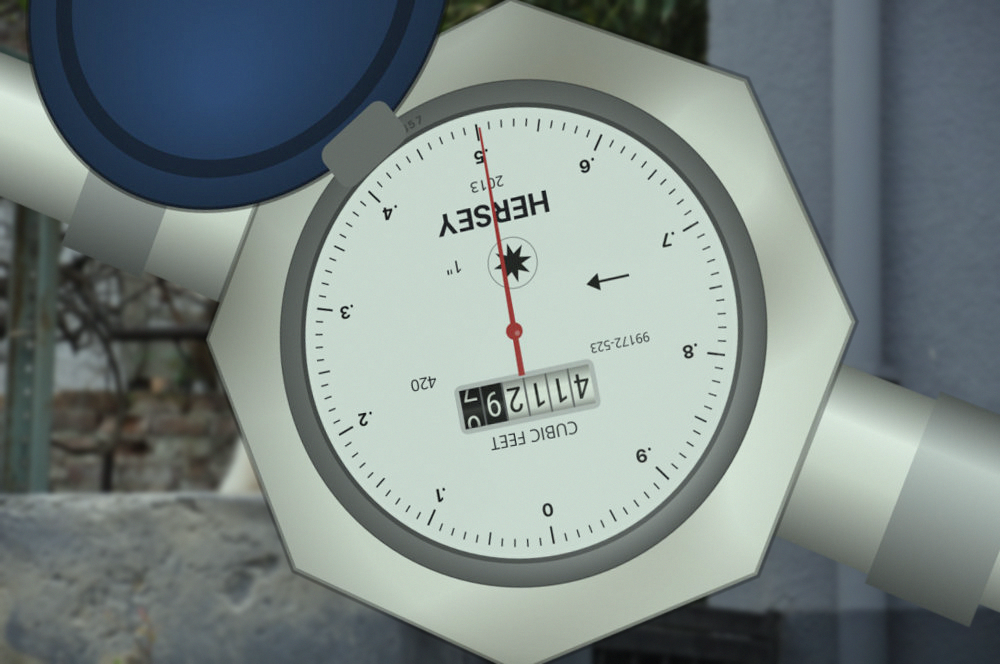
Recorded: 411296.50
